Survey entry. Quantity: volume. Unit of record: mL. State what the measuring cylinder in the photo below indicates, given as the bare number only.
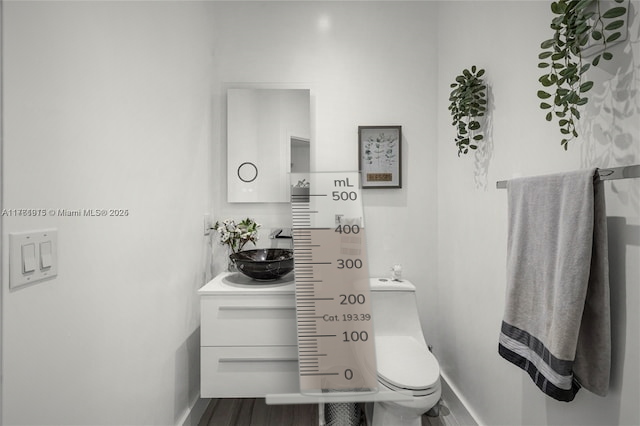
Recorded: 400
